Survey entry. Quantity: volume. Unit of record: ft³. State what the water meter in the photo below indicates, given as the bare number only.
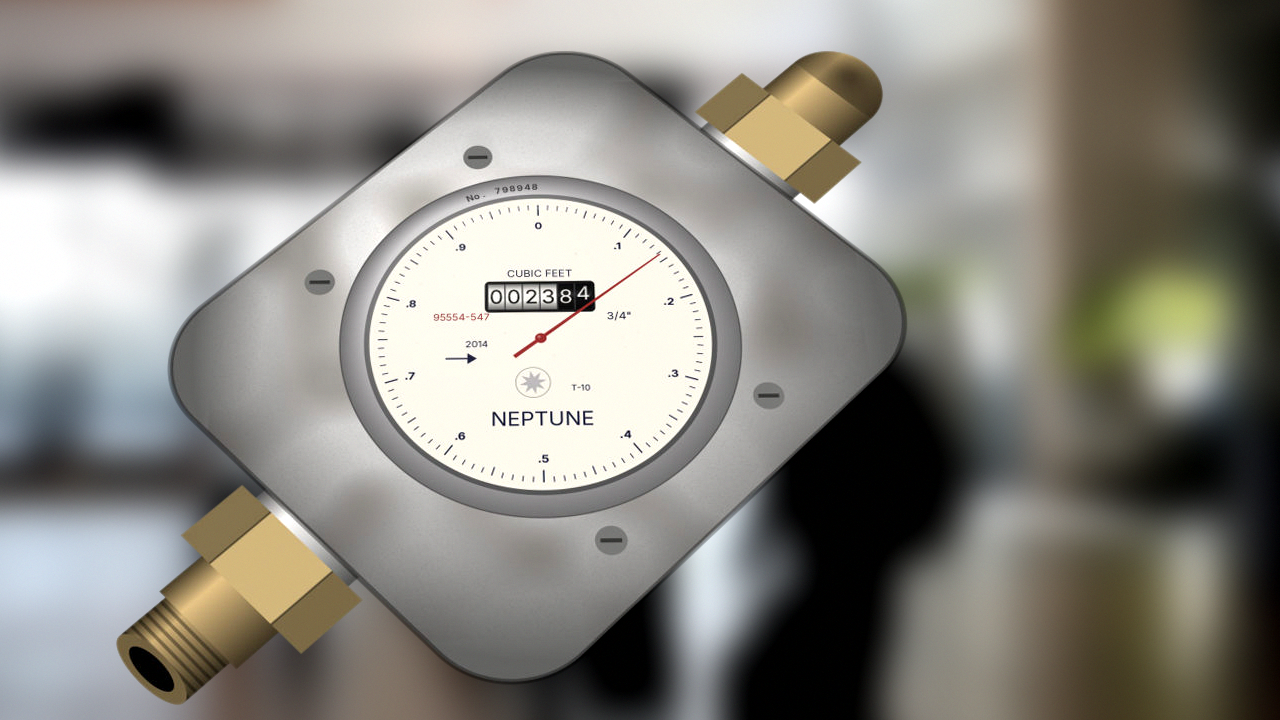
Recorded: 2384.14
